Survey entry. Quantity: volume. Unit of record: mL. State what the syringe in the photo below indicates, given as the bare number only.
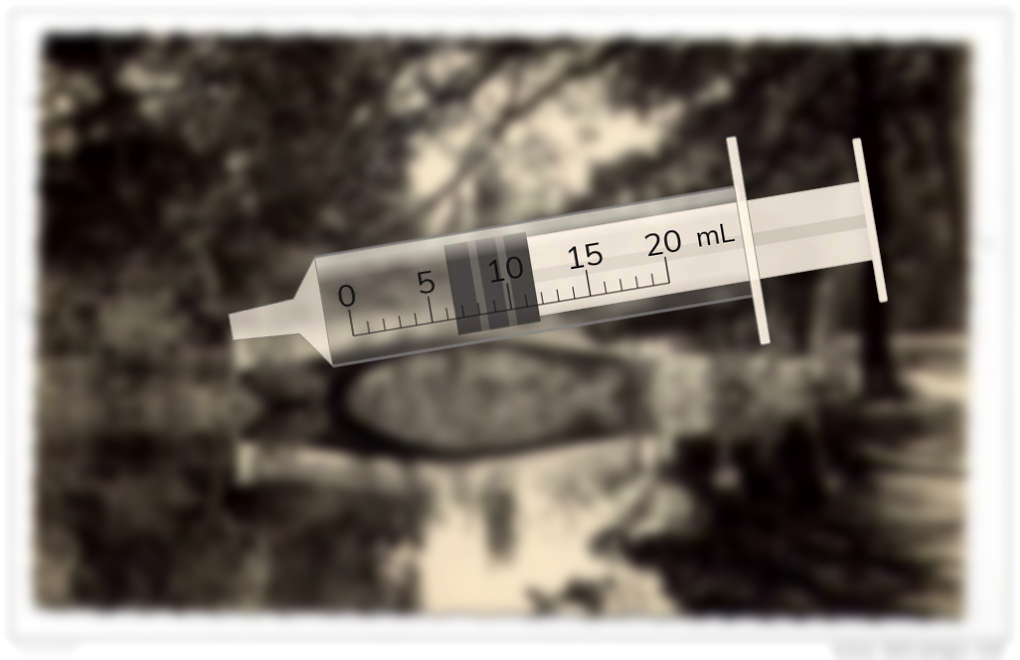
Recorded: 6.5
